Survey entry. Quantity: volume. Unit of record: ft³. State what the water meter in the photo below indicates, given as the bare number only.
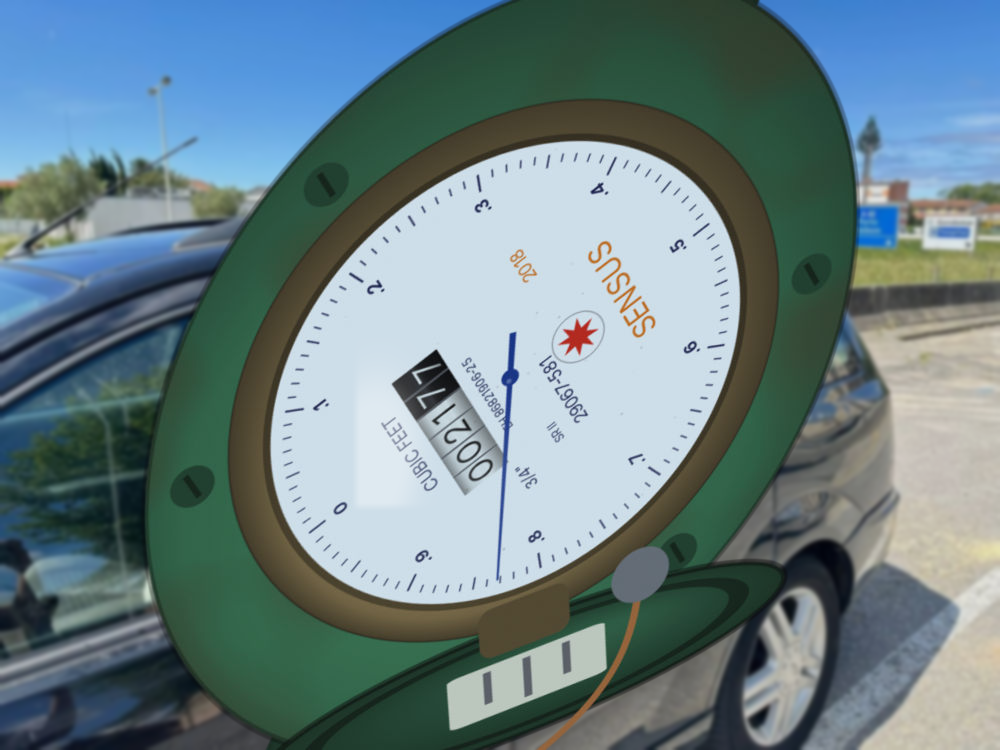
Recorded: 2176.83
